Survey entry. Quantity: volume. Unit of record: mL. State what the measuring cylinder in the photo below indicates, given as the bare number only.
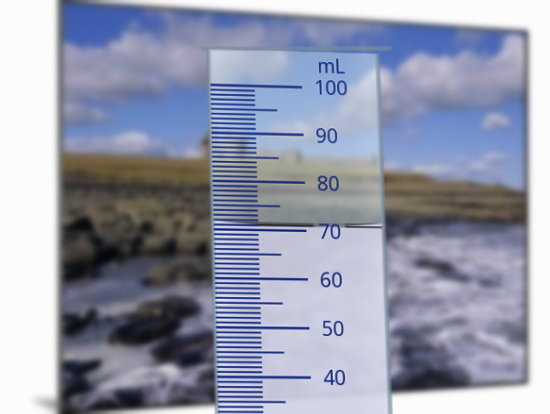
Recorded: 71
